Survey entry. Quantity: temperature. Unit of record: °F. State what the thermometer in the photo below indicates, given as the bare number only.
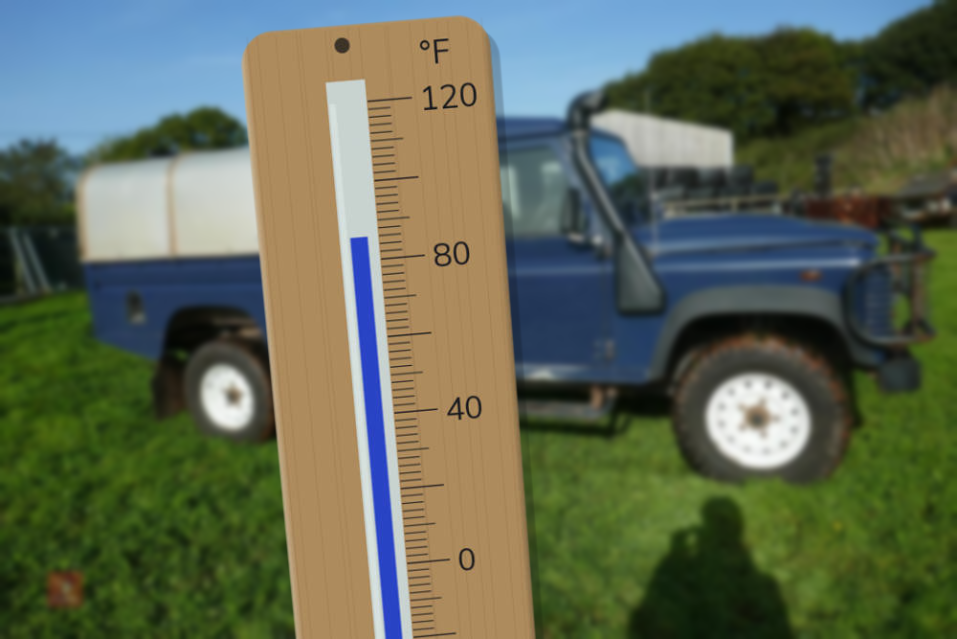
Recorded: 86
